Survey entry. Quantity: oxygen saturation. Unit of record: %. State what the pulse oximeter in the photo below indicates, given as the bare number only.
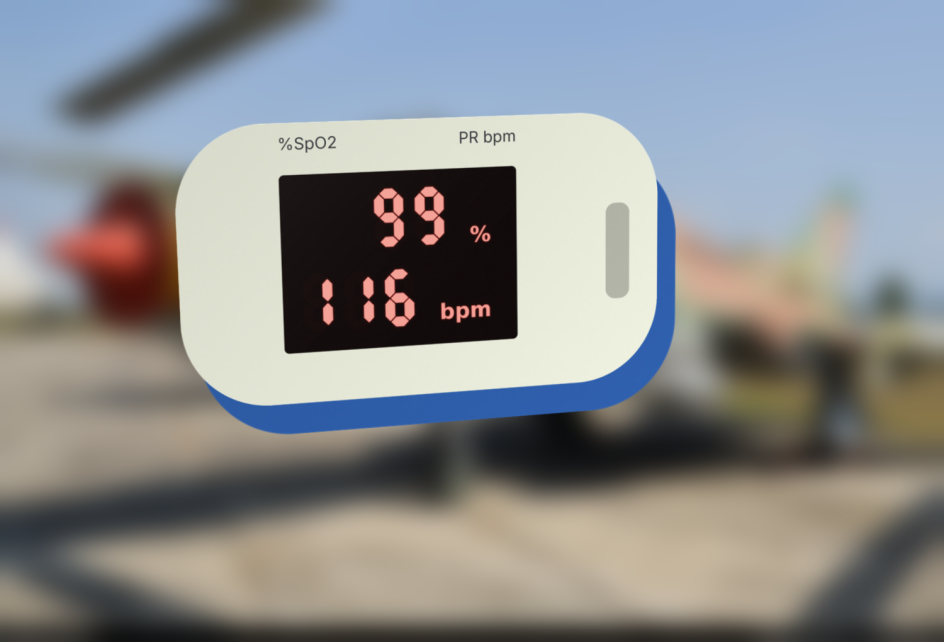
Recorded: 99
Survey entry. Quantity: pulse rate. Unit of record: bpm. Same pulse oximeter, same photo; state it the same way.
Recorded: 116
